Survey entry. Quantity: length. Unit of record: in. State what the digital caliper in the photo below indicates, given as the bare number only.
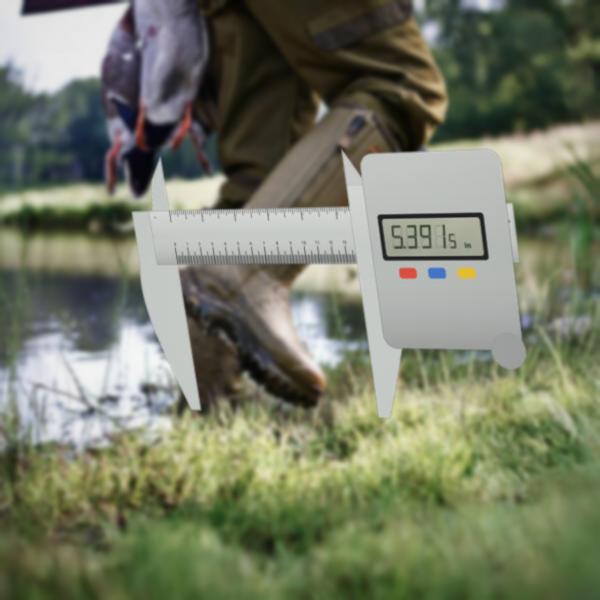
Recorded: 5.3915
